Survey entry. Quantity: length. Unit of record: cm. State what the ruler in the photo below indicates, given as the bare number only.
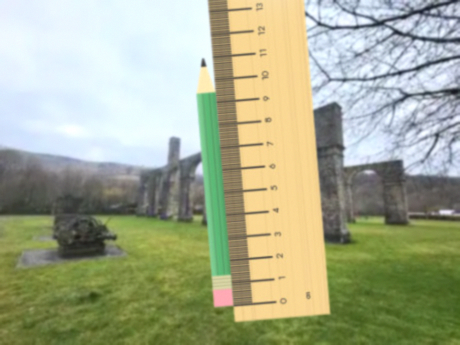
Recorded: 11
